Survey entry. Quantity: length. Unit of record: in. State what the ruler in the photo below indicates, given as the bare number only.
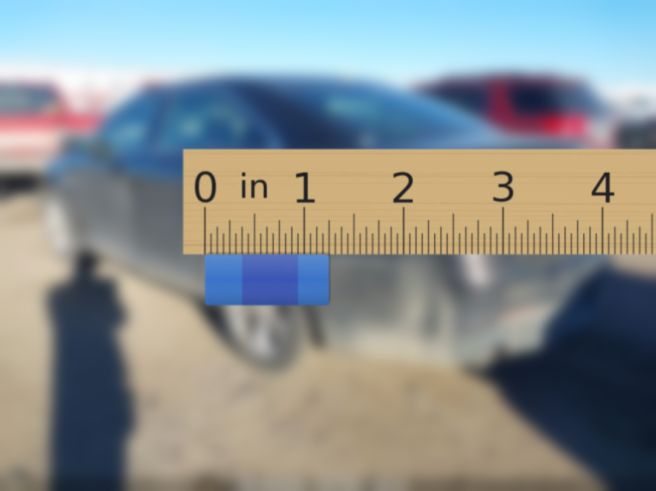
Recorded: 1.25
